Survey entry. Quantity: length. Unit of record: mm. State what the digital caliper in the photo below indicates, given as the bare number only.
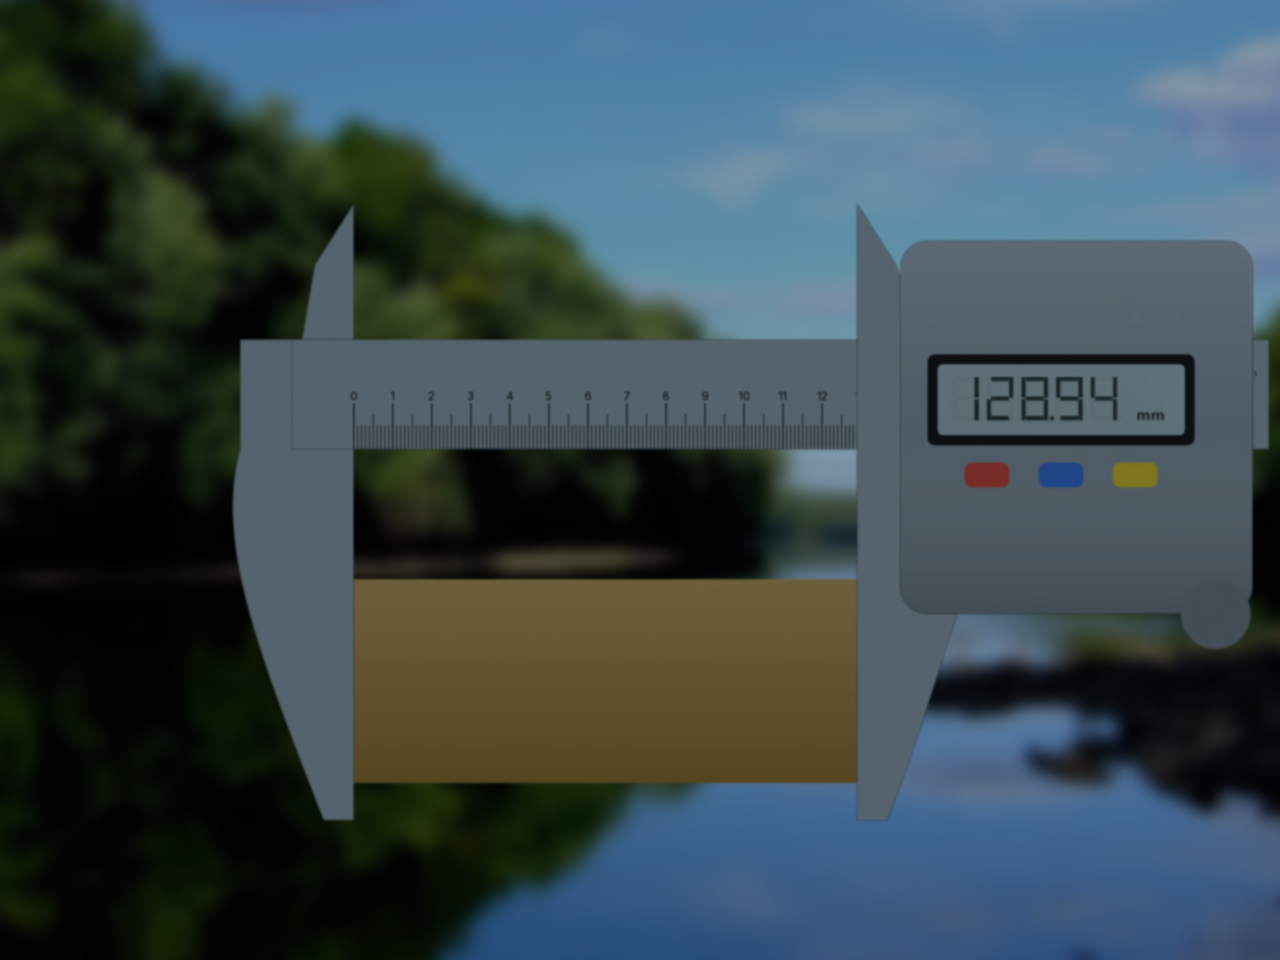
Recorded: 128.94
